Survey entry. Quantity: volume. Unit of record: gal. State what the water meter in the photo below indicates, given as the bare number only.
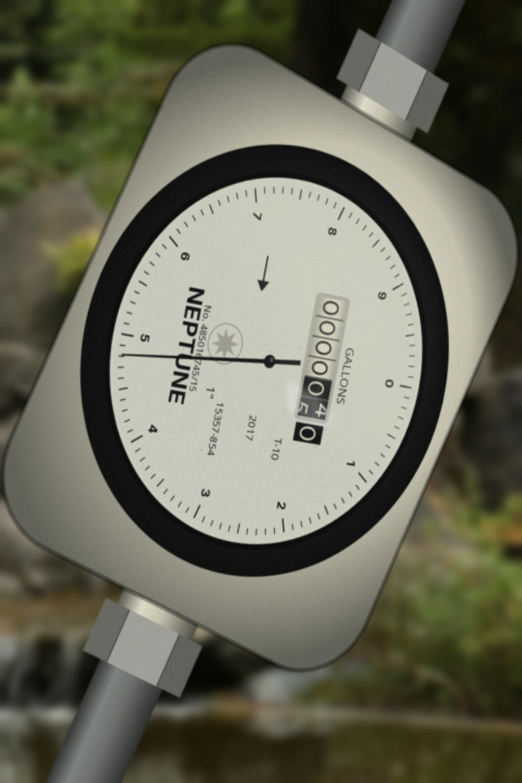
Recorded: 44.8
